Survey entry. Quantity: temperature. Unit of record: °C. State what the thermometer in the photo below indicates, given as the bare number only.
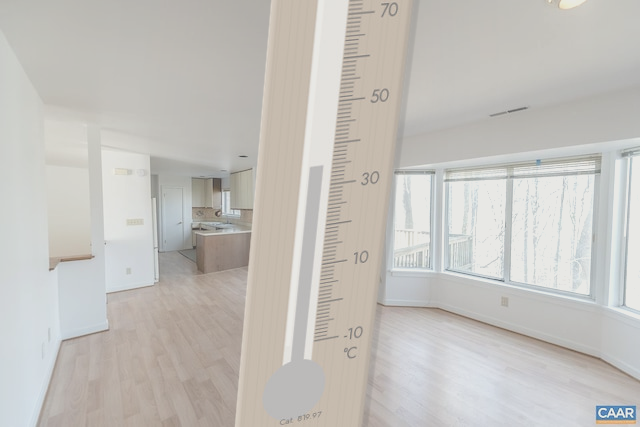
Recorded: 35
